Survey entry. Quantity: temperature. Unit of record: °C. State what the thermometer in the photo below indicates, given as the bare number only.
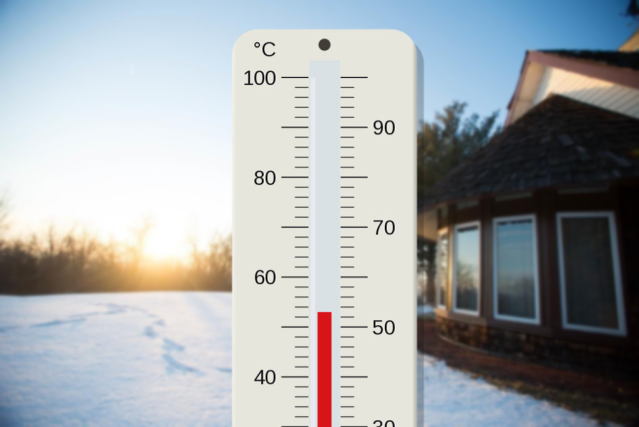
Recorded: 53
